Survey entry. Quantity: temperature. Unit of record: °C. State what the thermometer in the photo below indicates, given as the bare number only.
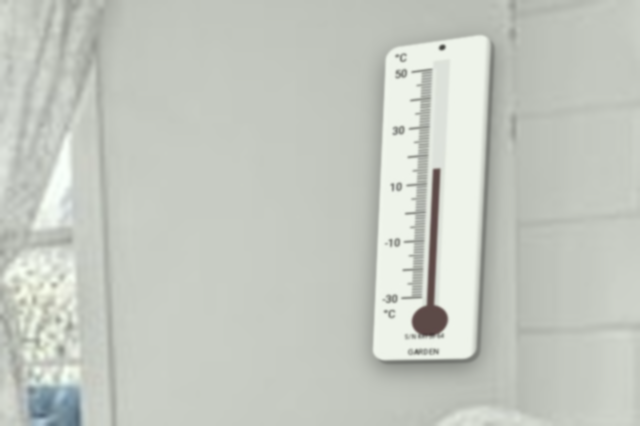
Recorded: 15
